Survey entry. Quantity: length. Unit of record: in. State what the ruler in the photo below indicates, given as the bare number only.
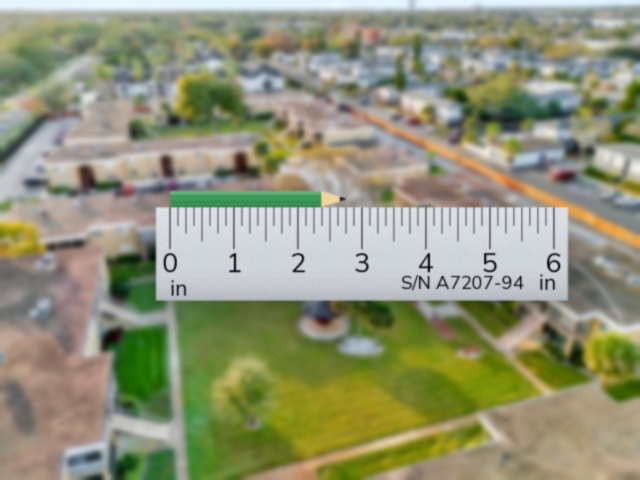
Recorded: 2.75
